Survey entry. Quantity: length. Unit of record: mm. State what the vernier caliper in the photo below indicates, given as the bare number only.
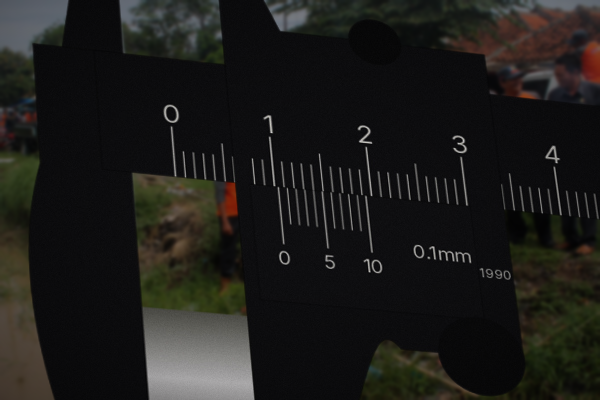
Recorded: 10.4
